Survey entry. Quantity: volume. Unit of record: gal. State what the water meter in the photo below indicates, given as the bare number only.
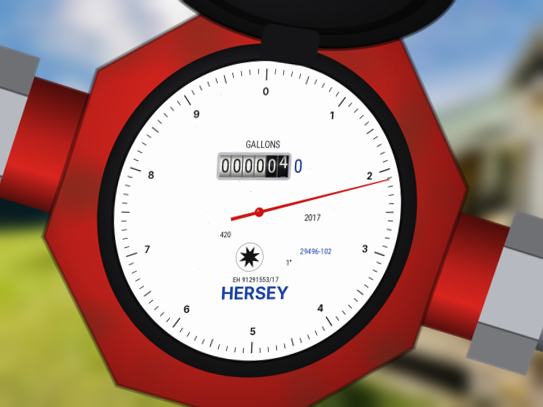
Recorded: 42.1
